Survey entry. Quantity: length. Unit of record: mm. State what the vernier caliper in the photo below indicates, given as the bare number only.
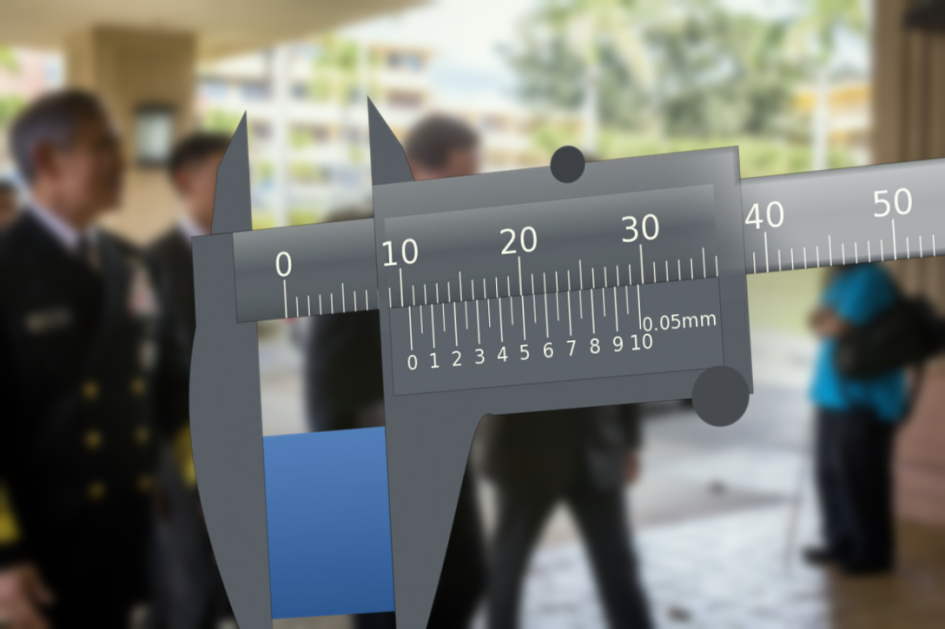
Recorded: 10.6
